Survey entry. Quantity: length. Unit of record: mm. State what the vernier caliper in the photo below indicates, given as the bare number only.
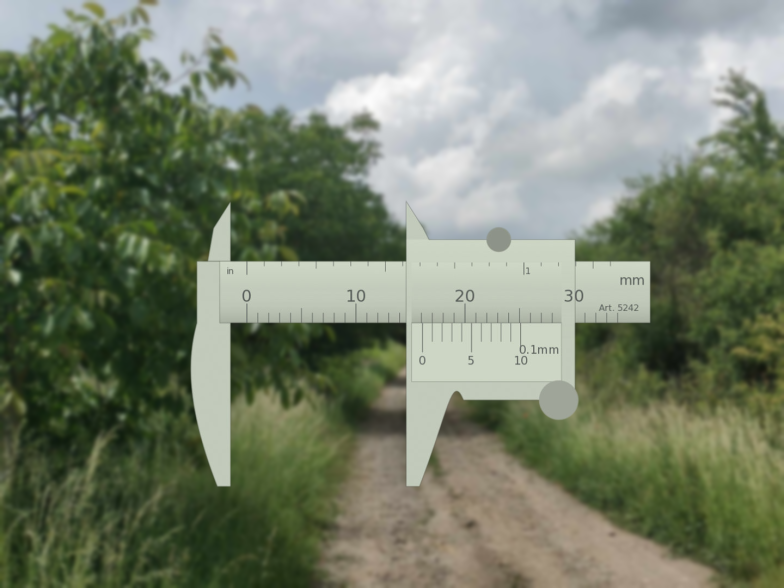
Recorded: 16.1
